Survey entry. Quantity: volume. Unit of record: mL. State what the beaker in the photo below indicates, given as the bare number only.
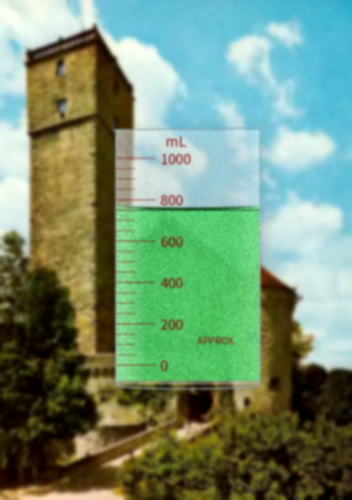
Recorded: 750
